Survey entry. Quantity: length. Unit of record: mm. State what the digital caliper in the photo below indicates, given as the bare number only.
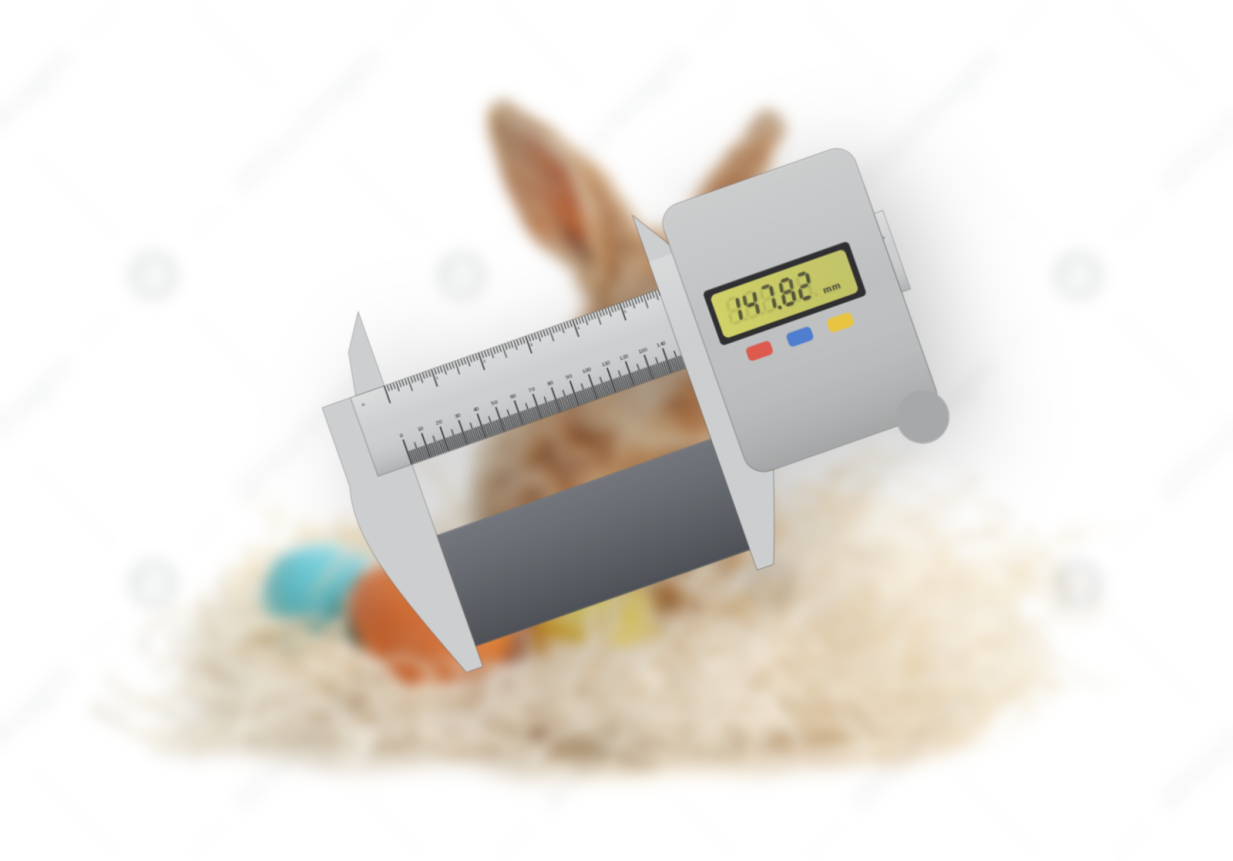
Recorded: 147.82
